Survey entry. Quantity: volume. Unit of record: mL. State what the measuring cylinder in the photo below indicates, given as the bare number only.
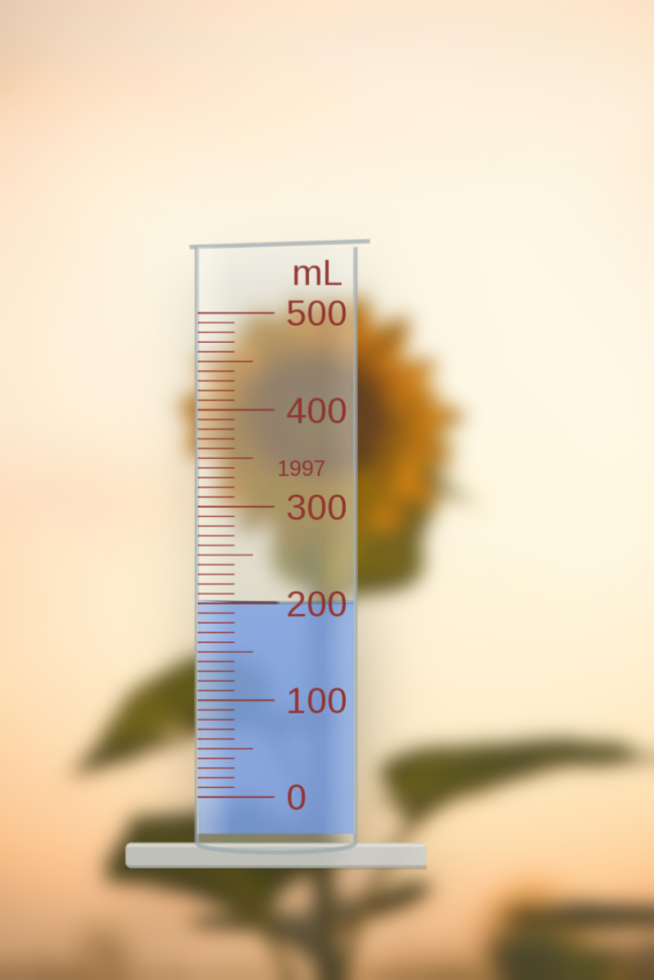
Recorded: 200
